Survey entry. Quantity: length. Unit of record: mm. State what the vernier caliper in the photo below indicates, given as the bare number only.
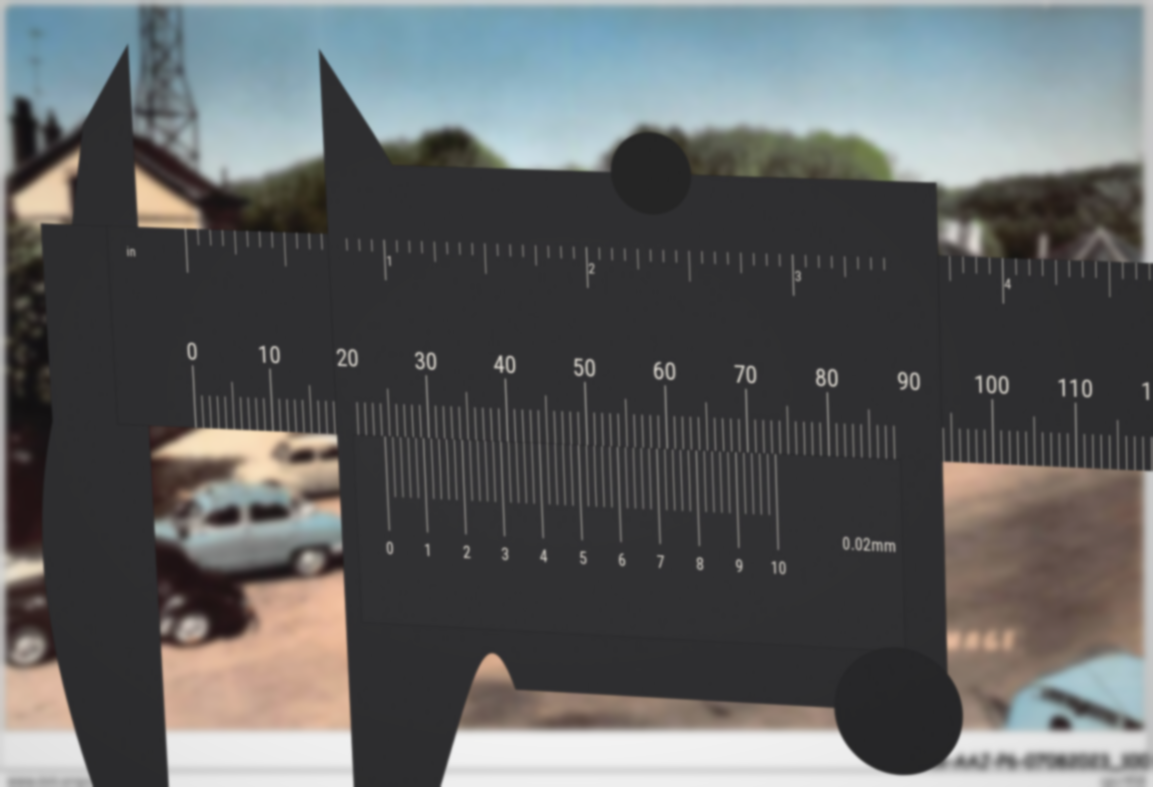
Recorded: 24.4
